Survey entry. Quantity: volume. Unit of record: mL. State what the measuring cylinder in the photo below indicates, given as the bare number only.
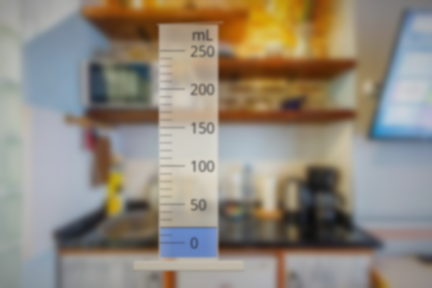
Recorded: 20
